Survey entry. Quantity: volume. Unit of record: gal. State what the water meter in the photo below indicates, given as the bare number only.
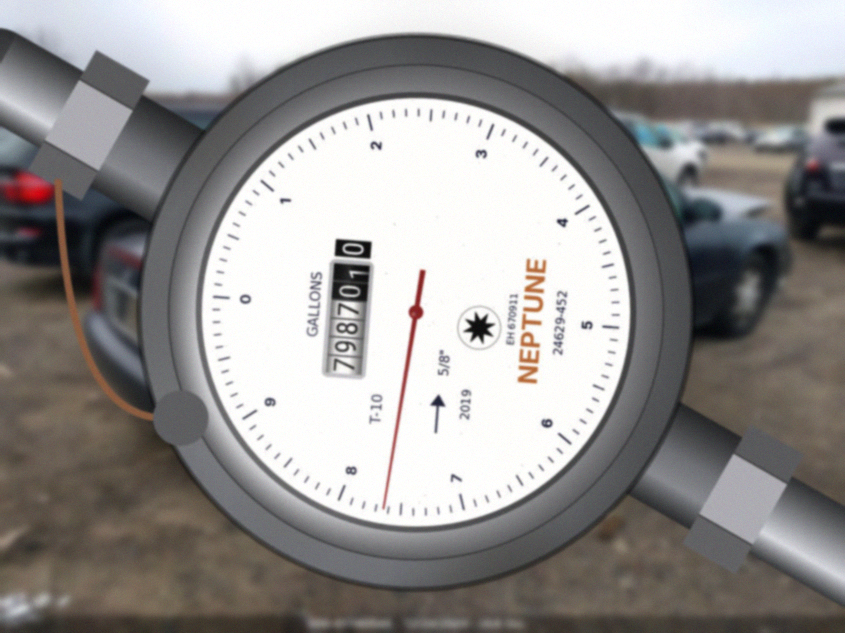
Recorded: 7987007.6
